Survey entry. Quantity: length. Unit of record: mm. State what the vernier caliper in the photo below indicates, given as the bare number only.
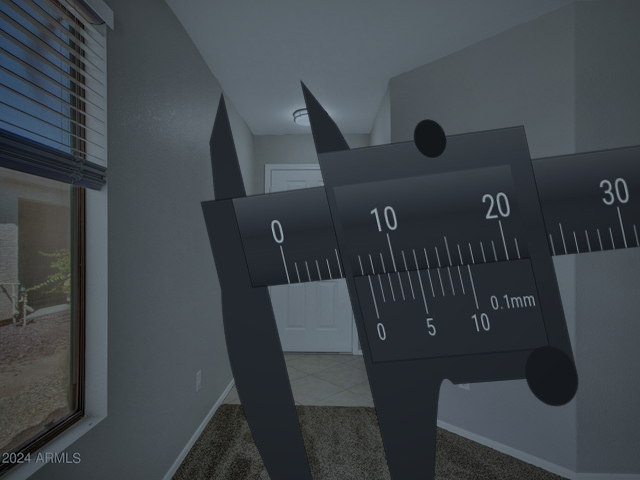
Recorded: 7.5
